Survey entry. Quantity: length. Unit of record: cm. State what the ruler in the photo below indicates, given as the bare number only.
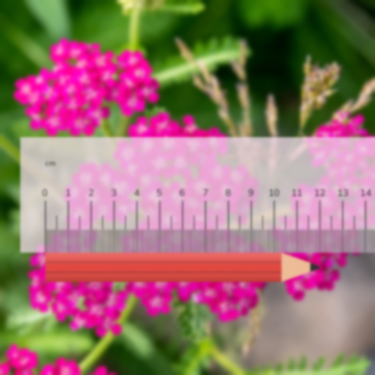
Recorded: 12
